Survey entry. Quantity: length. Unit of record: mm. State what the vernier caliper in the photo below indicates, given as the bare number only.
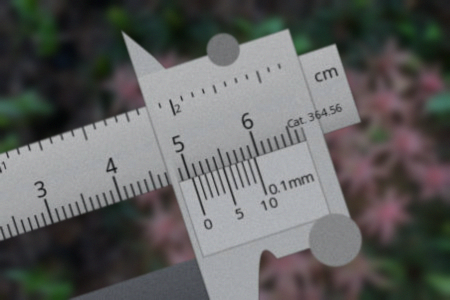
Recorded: 50.4
